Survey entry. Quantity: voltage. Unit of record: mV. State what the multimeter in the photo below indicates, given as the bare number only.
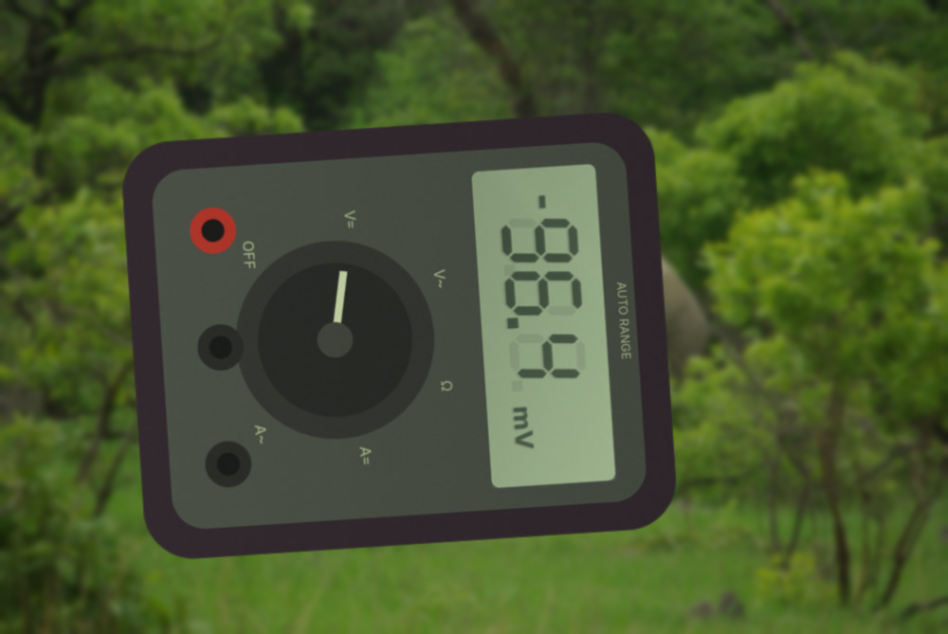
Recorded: -96.4
